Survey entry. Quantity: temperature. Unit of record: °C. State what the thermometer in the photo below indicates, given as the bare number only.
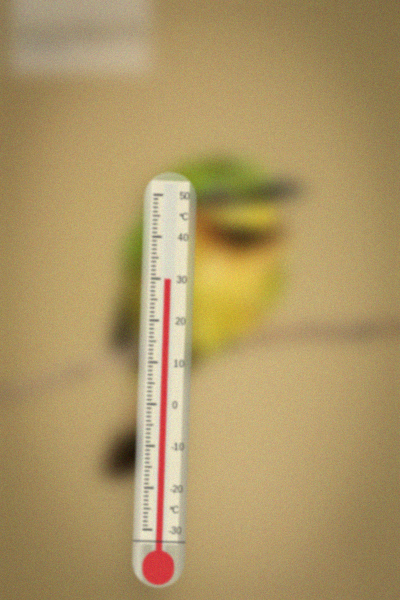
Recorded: 30
